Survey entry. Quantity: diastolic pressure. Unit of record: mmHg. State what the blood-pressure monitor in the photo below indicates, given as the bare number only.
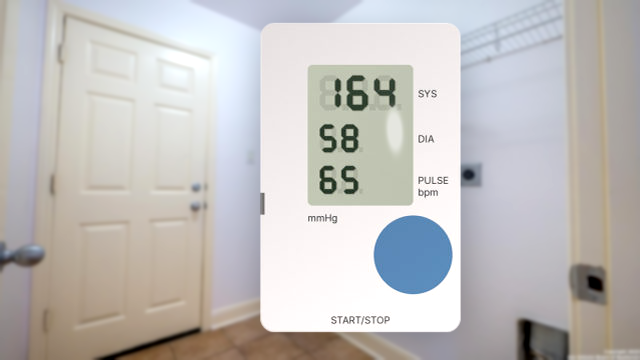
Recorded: 58
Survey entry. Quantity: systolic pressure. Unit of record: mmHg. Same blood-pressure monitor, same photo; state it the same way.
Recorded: 164
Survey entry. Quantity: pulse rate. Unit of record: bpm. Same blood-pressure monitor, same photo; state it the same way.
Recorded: 65
